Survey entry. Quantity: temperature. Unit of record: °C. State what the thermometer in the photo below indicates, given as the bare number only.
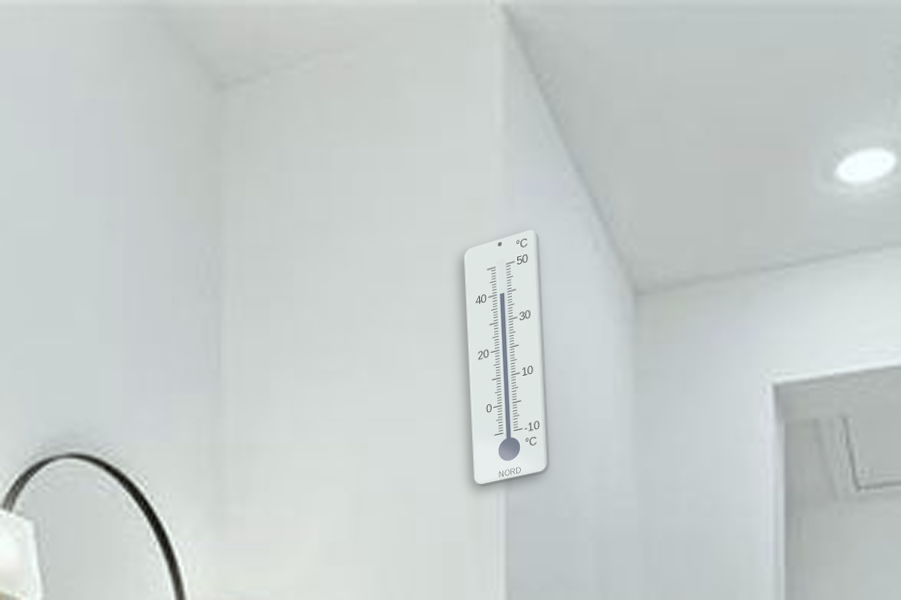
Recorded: 40
